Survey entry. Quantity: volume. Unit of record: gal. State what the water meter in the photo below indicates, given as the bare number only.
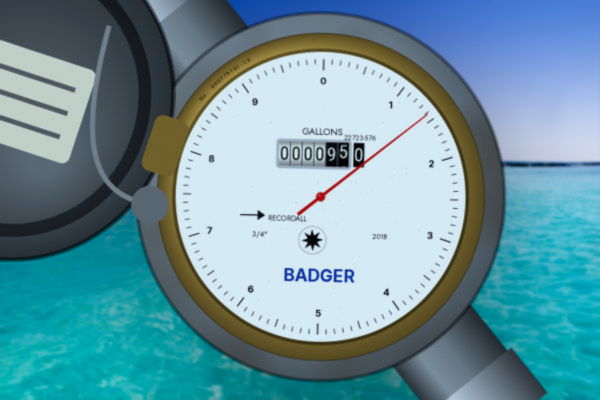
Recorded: 951.4
